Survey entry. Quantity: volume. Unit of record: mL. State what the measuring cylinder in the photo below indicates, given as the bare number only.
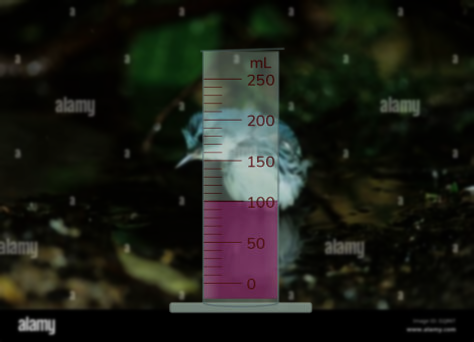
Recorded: 100
